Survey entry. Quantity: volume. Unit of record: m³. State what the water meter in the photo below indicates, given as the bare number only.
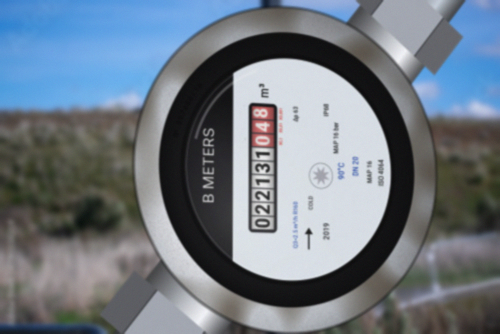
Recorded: 22131.048
